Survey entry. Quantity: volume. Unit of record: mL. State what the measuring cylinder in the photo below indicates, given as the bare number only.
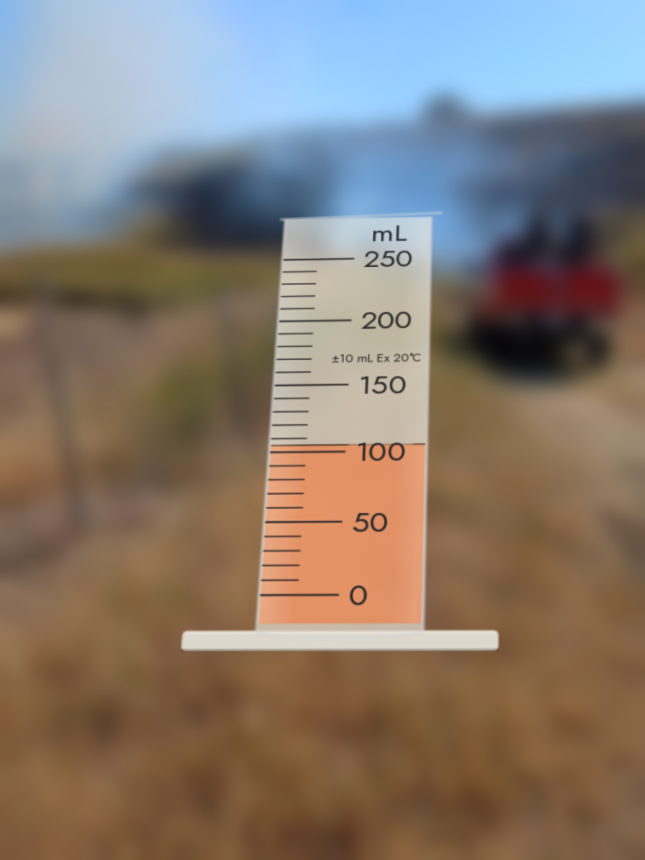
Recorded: 105
